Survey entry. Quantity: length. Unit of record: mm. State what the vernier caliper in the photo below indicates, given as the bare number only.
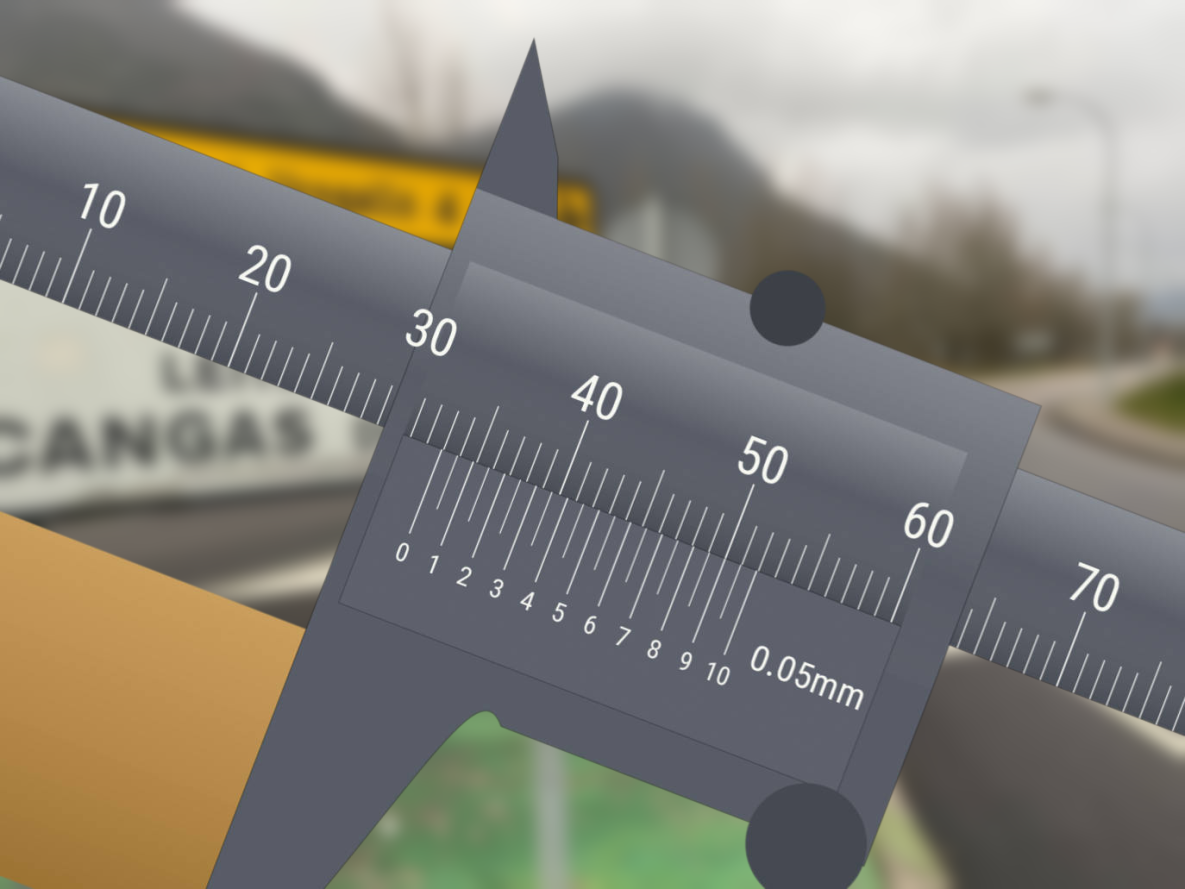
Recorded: 32.9
